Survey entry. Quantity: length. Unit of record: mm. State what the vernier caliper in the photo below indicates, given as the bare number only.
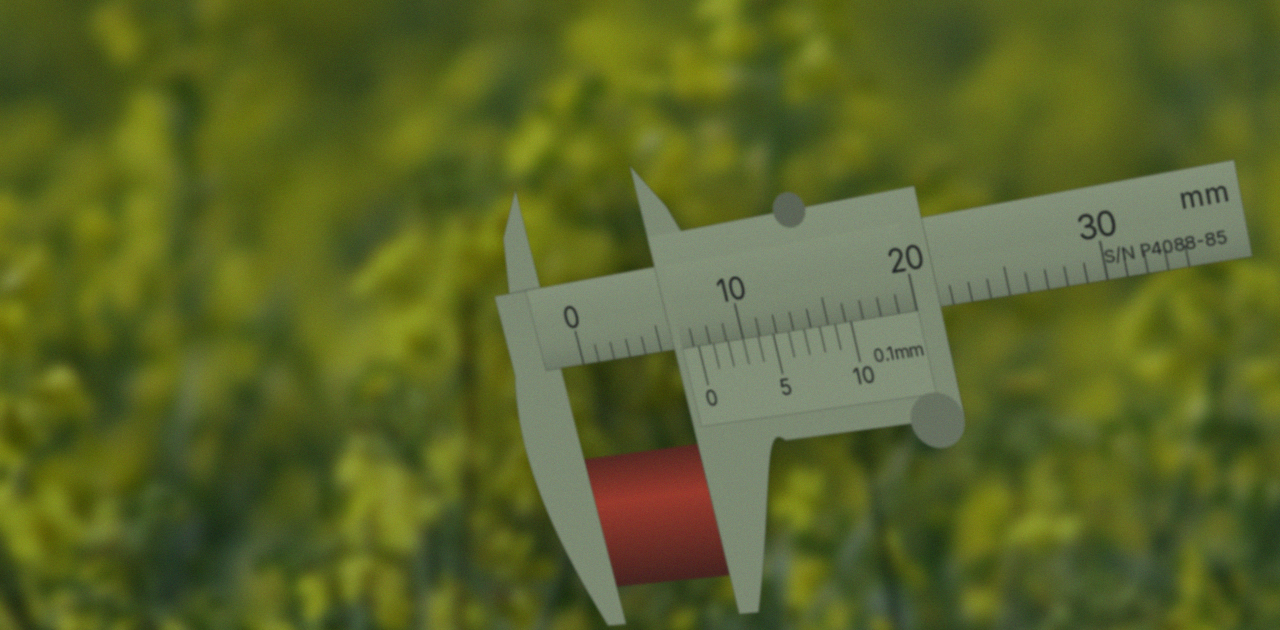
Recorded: 7.3
